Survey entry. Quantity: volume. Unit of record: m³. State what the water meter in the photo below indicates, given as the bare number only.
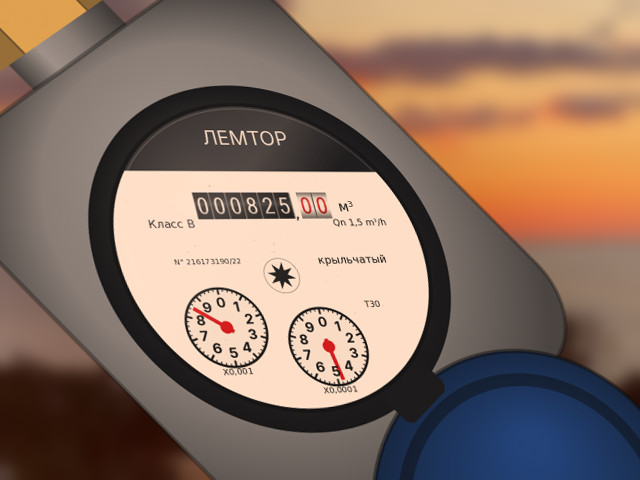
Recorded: 825.0084
